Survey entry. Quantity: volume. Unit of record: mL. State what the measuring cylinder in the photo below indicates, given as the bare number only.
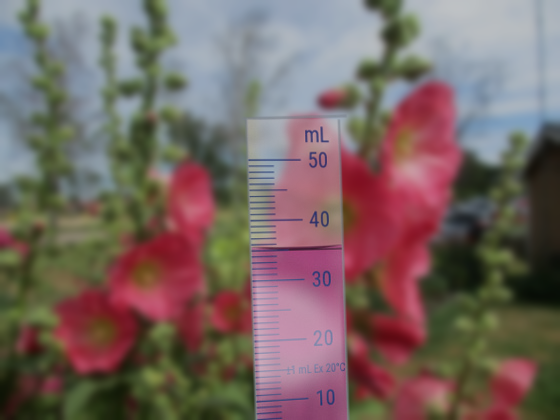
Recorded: 35
